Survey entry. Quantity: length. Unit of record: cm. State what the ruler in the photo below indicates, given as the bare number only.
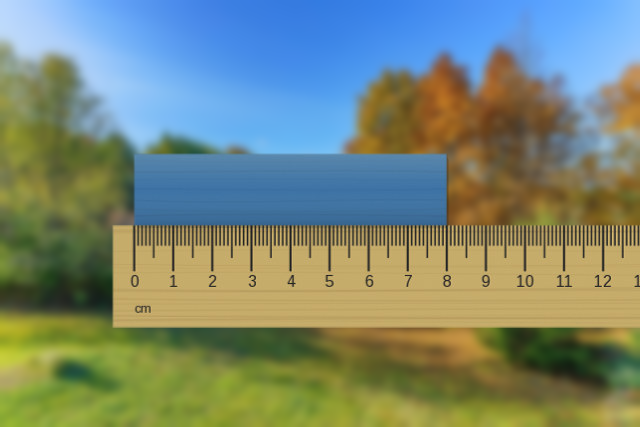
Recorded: 8
